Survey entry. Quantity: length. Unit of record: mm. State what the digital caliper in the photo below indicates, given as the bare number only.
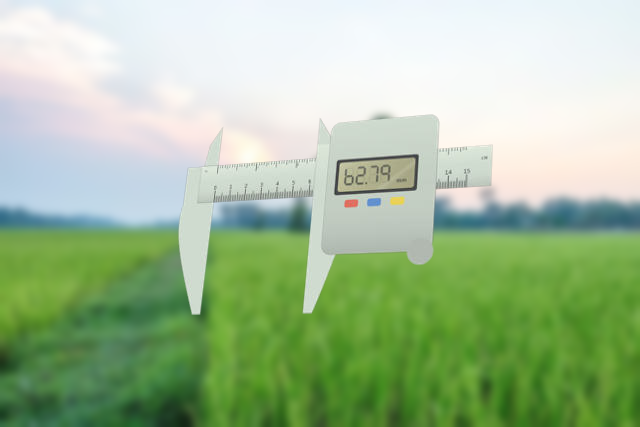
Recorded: 62.79
